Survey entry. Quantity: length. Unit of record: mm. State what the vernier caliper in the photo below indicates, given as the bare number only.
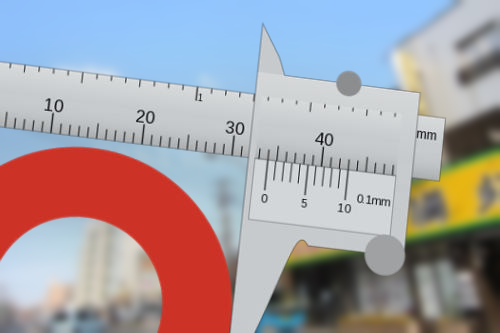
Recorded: 34.0
